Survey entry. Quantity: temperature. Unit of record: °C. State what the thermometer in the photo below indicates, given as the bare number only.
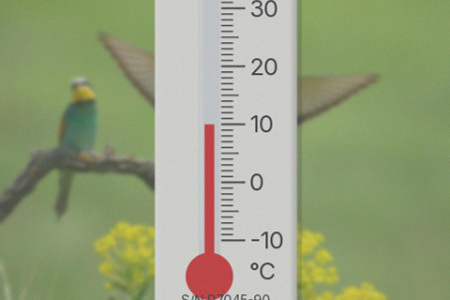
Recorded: 10
